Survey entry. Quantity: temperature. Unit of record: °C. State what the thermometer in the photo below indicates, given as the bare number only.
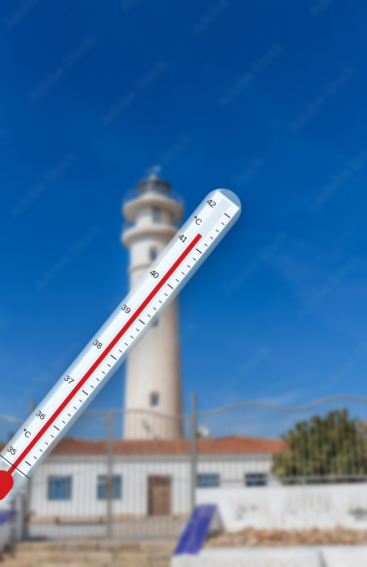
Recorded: 41.3
